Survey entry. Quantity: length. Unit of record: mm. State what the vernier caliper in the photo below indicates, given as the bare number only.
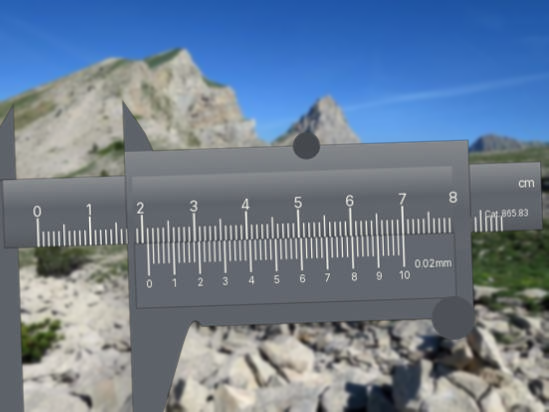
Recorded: 21.0
